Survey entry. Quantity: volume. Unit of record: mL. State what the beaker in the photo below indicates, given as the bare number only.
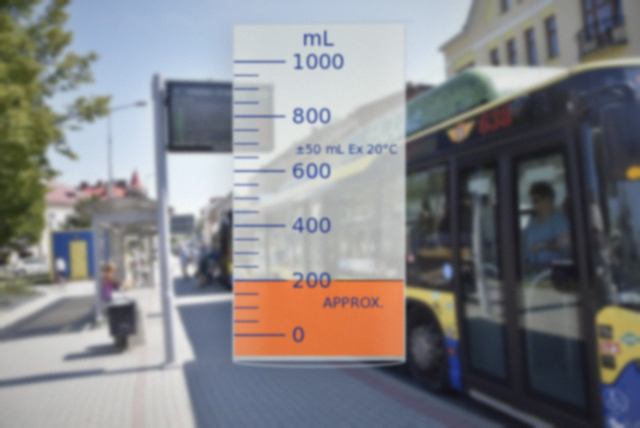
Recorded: 200
